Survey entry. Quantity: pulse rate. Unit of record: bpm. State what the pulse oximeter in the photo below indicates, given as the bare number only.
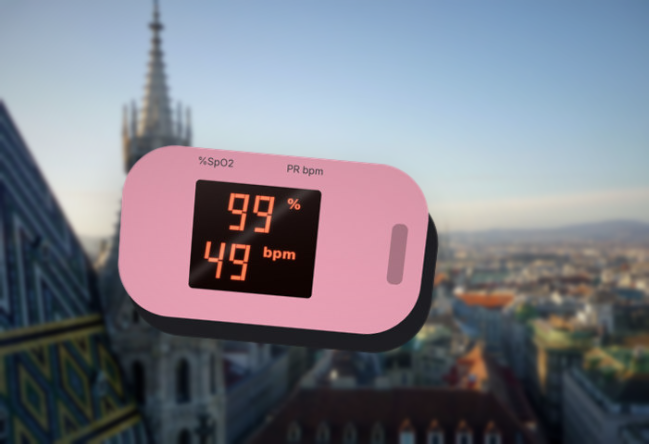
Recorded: 49
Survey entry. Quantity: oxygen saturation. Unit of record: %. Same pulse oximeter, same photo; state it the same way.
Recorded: 99
